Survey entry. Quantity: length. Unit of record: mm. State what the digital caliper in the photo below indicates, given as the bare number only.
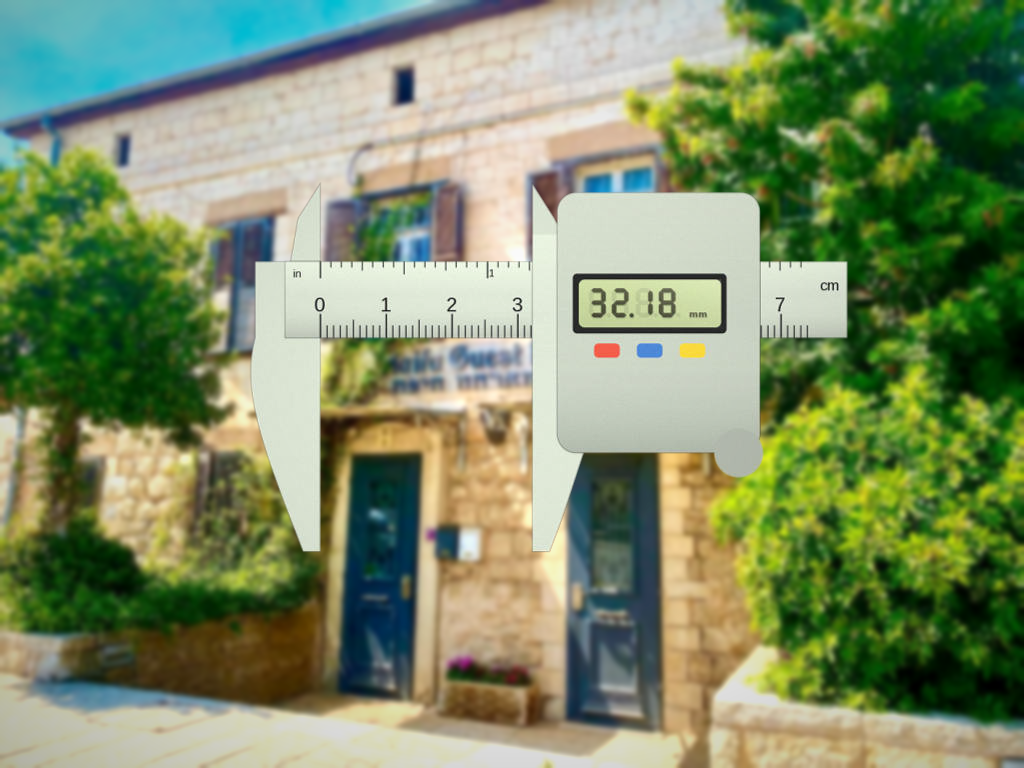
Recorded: 32.18
